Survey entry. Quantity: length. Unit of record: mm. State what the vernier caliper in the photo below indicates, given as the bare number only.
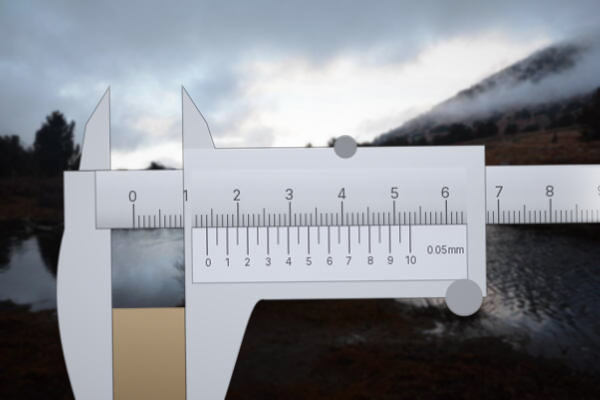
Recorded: 14.0
